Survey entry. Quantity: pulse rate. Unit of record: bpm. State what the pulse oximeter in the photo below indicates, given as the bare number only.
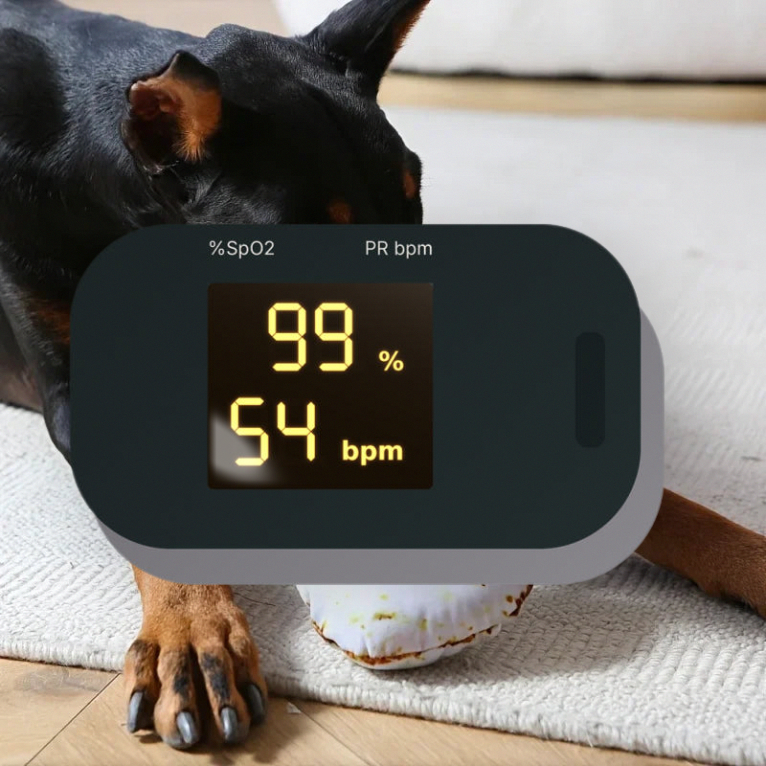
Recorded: 54
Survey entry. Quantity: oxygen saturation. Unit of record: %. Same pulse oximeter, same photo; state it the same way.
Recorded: 99
